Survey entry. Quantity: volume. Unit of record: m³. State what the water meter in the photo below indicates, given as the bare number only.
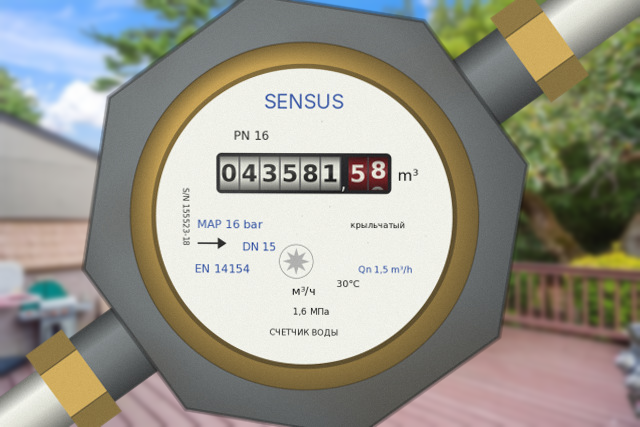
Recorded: 43581.58
